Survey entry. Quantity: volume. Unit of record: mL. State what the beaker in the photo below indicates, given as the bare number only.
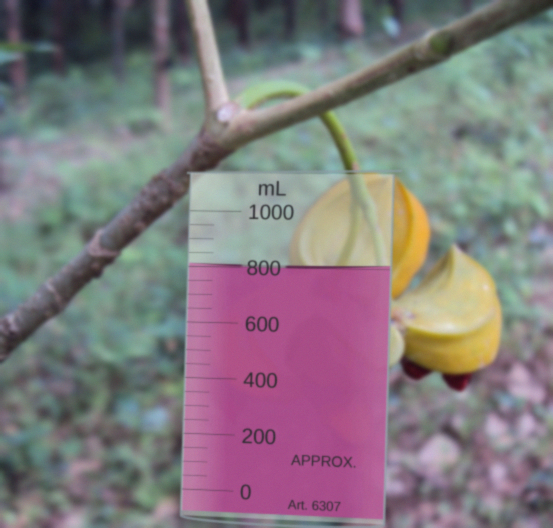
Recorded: 800
